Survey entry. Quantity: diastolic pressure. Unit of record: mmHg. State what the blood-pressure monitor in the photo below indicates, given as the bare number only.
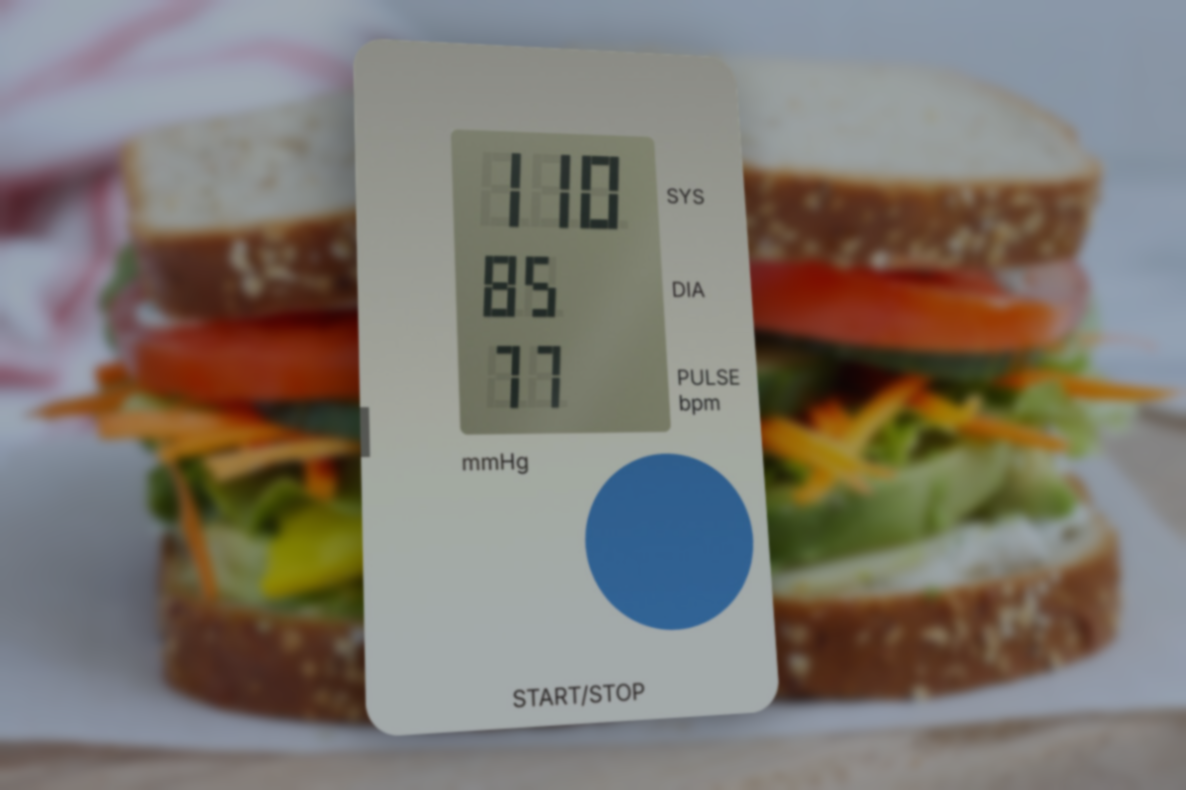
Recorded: 85
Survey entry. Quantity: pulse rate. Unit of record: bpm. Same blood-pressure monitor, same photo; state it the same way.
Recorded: 77
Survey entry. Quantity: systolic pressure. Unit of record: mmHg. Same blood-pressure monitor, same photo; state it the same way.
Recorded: 110
